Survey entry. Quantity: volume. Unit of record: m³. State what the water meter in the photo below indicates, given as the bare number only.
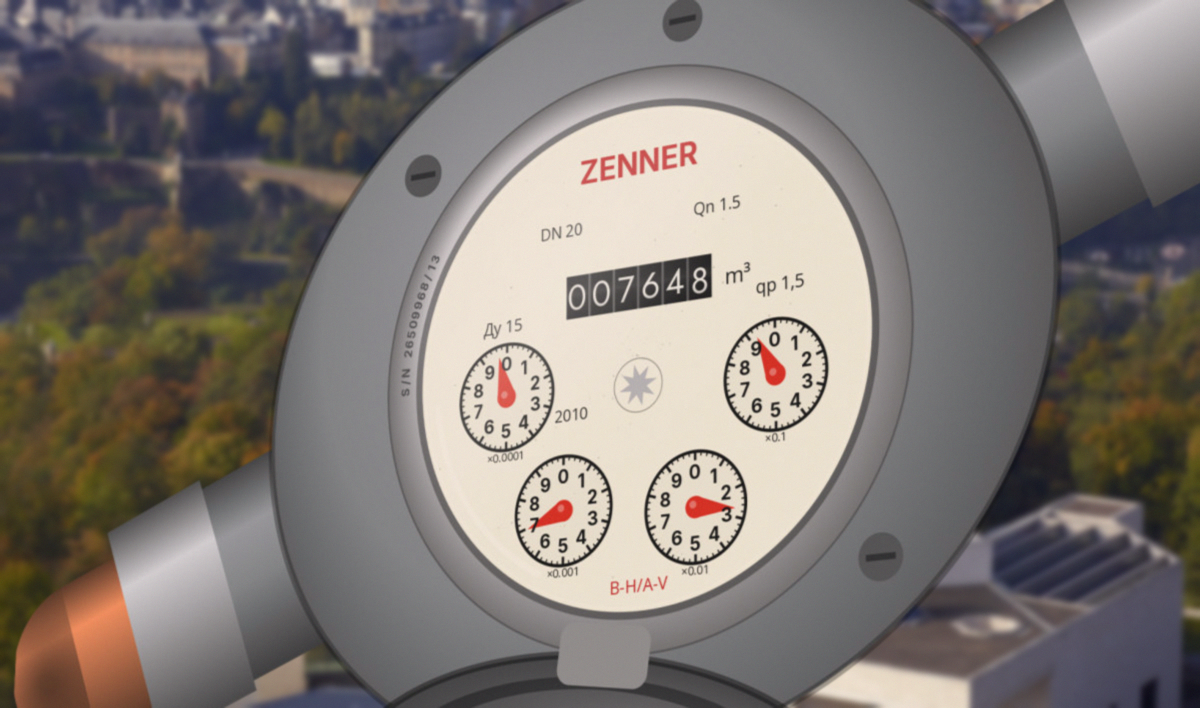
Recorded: 7647.9269
